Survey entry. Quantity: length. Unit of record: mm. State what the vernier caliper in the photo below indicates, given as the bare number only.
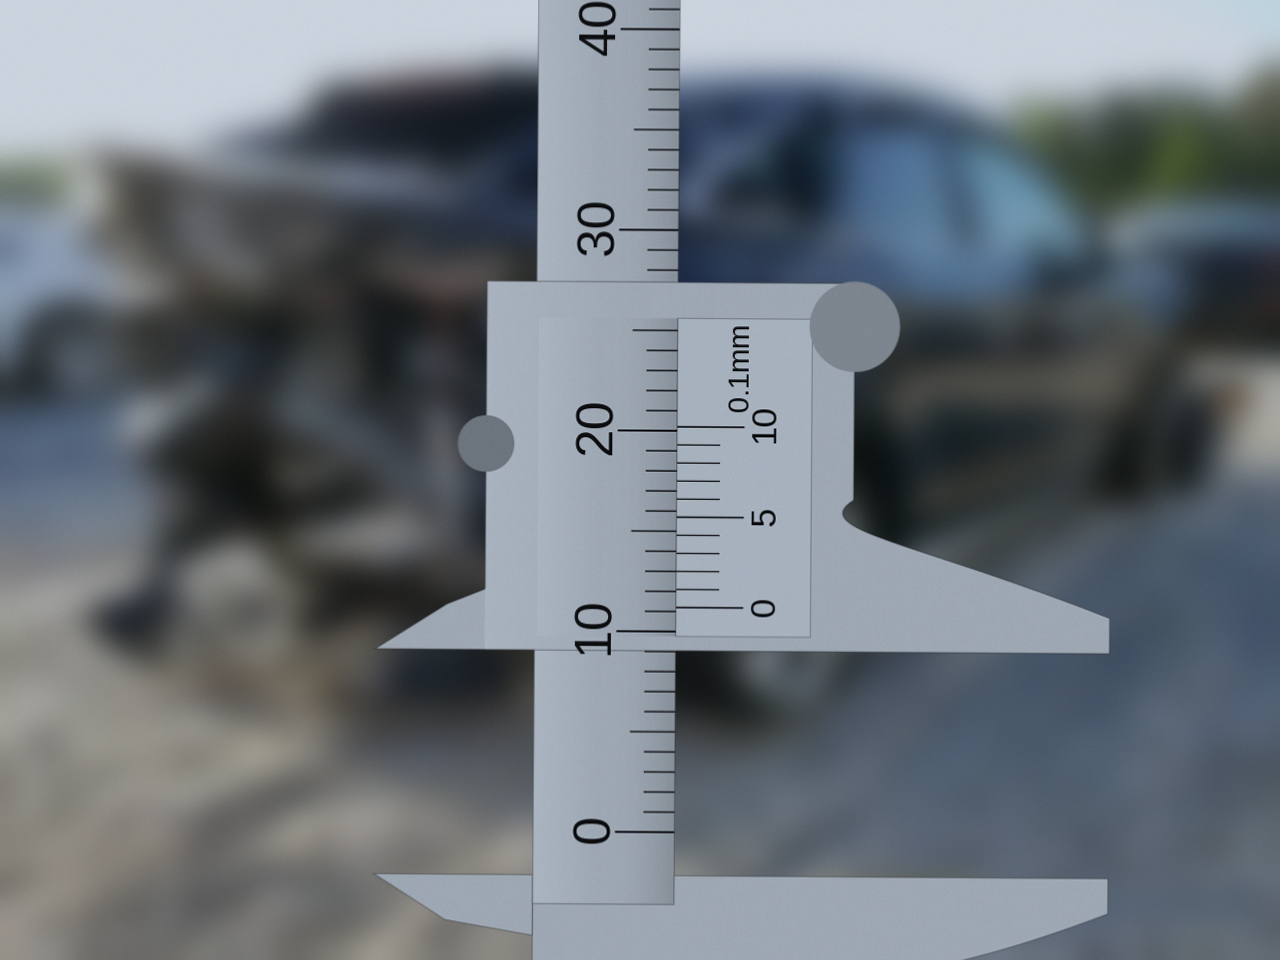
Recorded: 11.2
